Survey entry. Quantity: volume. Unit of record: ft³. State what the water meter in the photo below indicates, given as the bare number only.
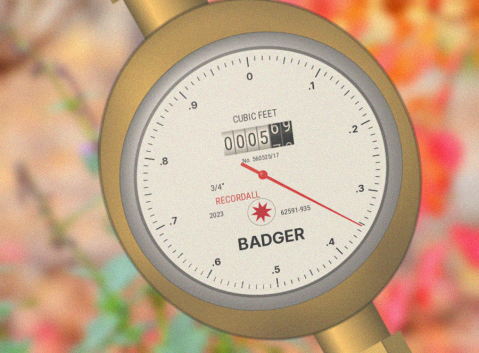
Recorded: 569.35
